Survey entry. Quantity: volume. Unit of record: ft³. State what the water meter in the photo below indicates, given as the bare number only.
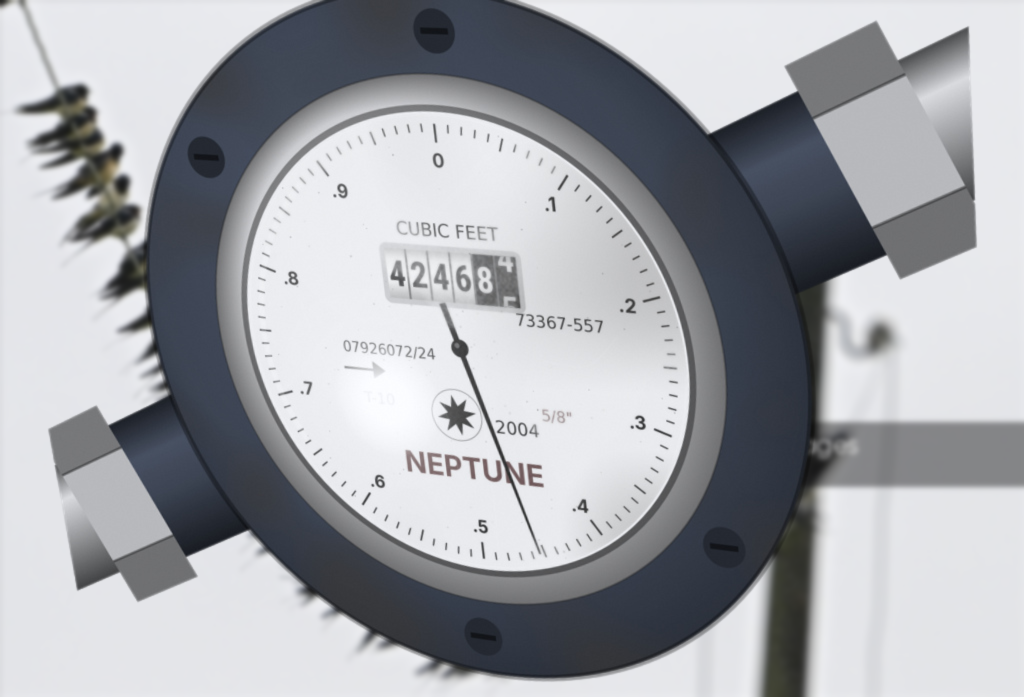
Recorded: 424684.45
